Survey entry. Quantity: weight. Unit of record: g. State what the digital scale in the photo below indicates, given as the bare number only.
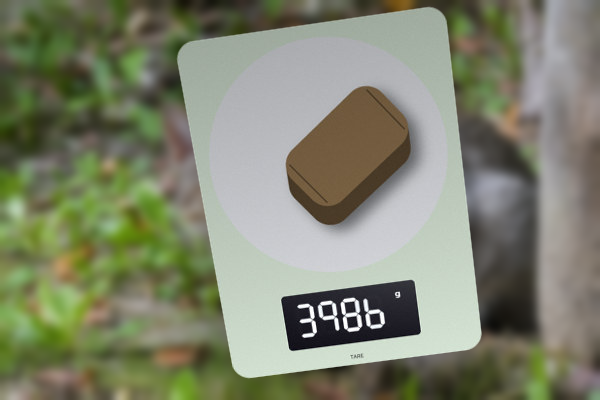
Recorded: 3986
